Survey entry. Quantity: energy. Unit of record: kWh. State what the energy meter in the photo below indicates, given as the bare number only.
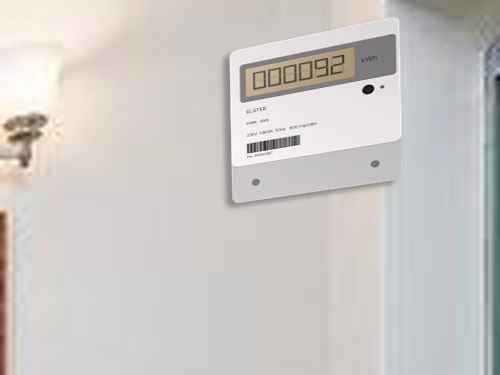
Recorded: 92
